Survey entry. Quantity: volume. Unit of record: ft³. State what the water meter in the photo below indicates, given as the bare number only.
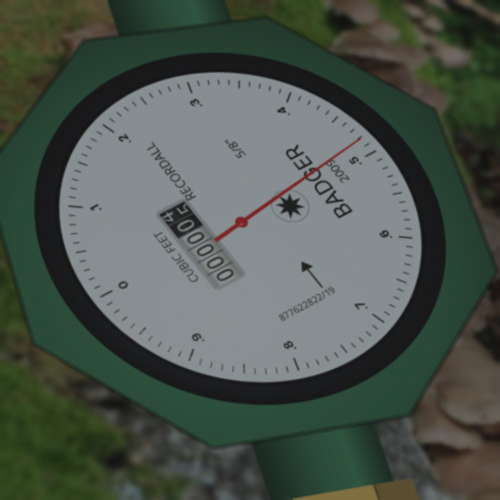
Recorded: 4.48
